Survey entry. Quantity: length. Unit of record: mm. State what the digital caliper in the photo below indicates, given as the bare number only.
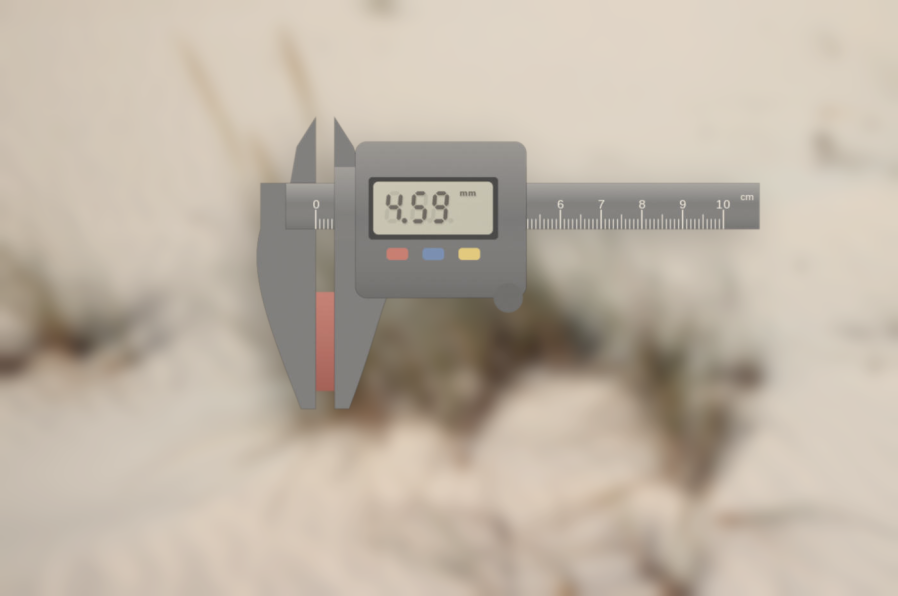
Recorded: 4.59
